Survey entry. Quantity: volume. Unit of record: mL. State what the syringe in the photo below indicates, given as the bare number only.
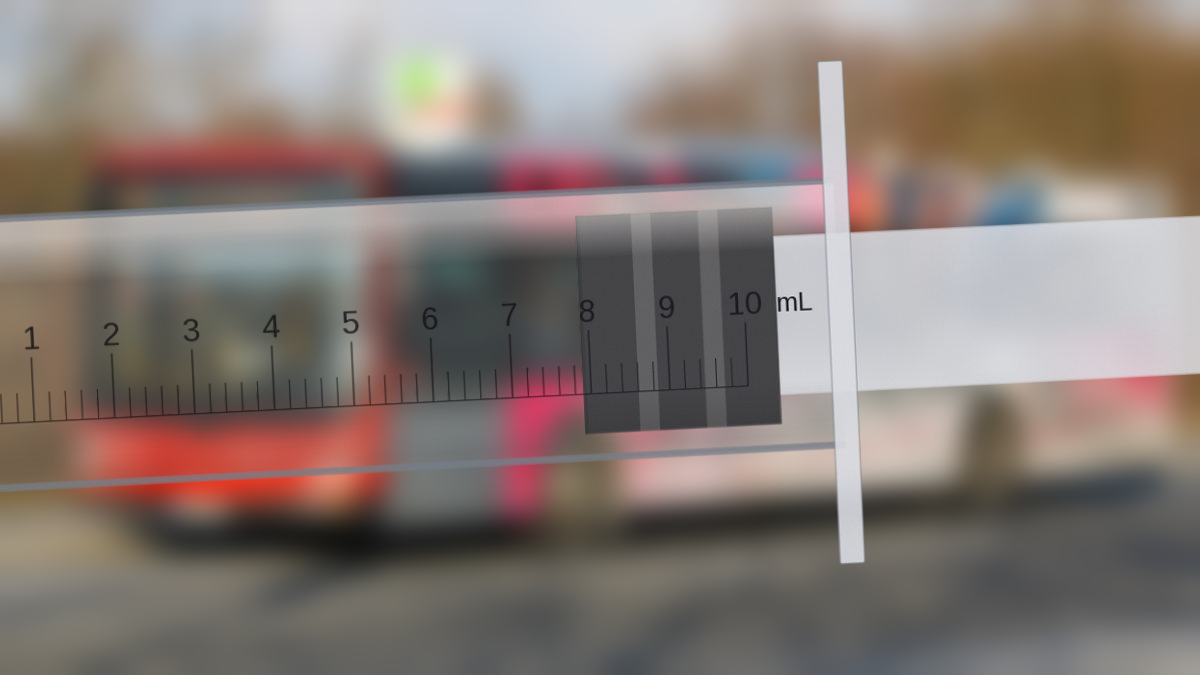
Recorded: 7.9
